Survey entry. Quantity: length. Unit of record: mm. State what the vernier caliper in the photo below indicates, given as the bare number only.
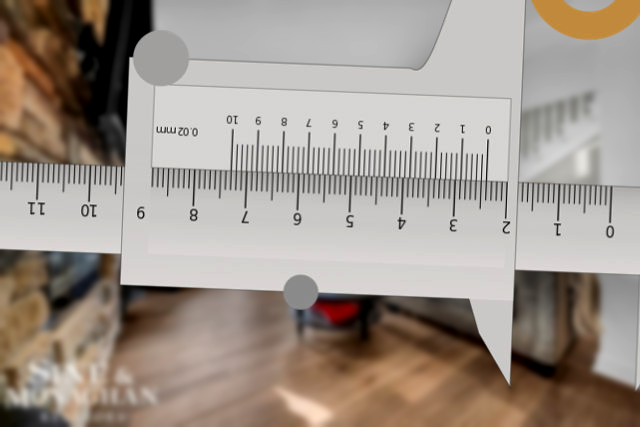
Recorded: 24.0
